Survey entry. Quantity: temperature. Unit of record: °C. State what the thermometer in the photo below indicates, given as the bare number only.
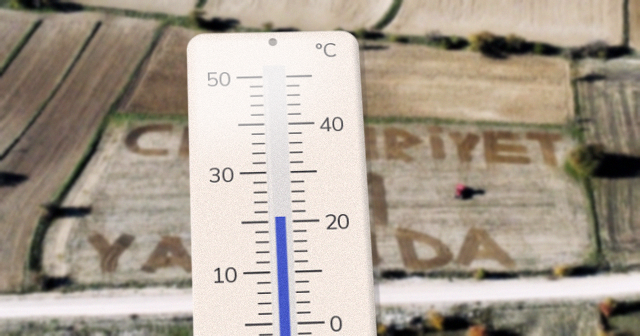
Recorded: 21
